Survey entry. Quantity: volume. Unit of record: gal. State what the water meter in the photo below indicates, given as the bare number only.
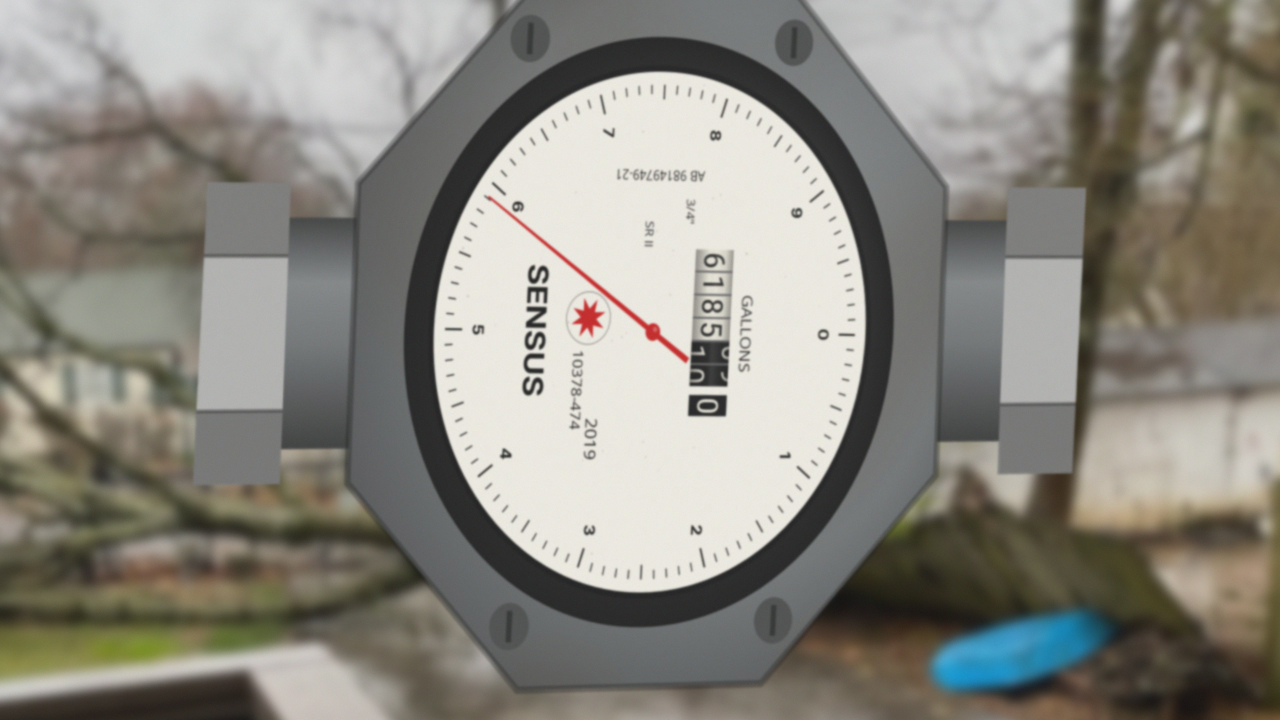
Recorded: 6185095.9
